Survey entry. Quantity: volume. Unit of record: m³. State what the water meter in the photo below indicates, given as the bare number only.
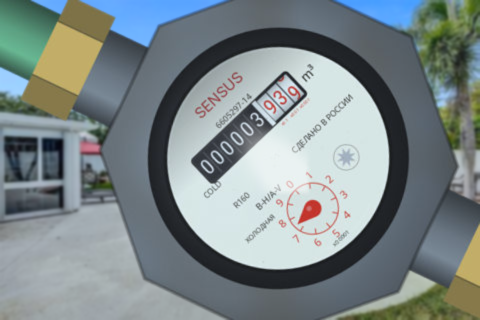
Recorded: 3.9387
